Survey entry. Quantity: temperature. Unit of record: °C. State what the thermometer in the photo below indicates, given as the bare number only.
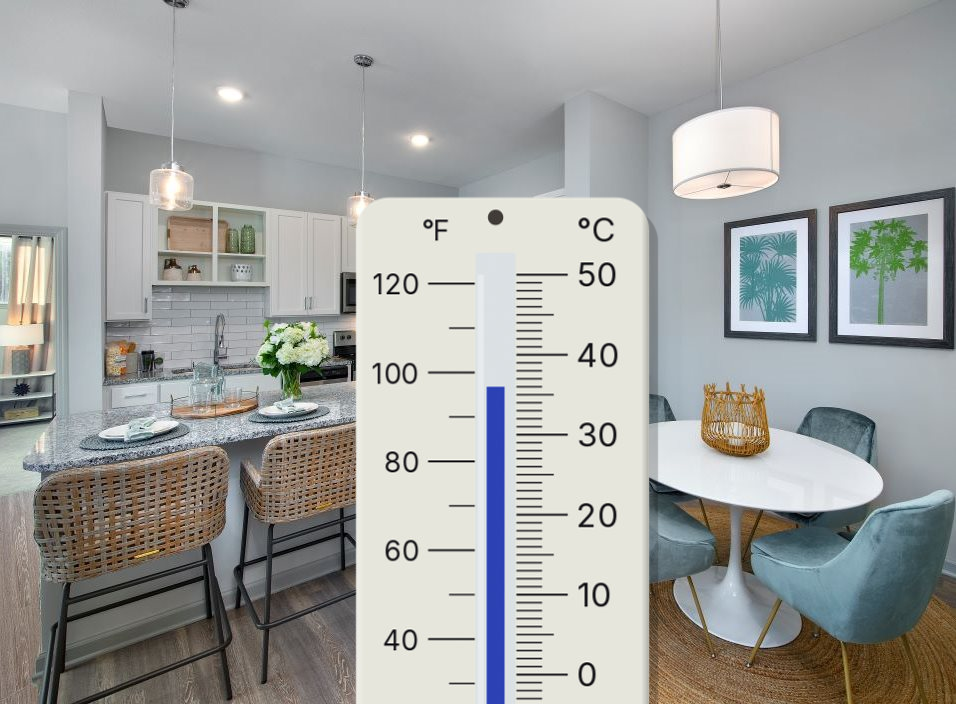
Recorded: 36
